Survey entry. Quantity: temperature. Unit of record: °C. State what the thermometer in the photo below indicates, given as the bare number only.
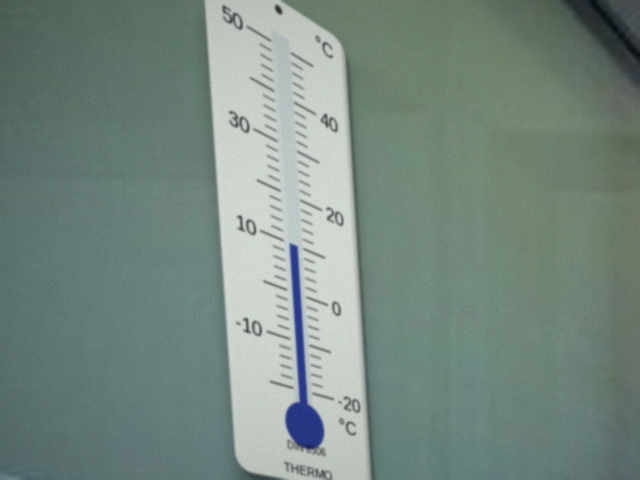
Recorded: 10
